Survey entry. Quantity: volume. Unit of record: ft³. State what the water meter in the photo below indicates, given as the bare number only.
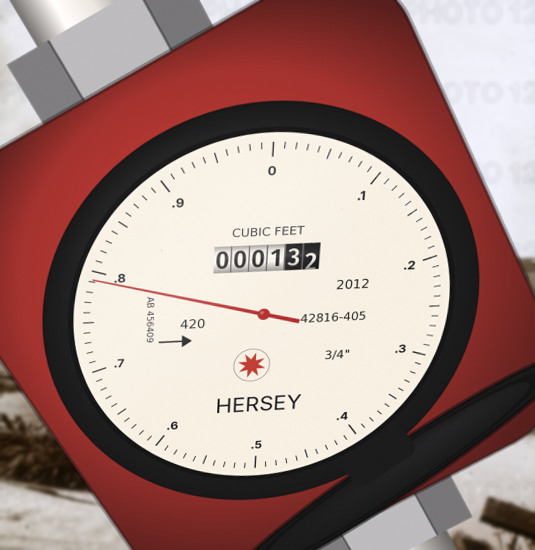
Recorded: 131.79
